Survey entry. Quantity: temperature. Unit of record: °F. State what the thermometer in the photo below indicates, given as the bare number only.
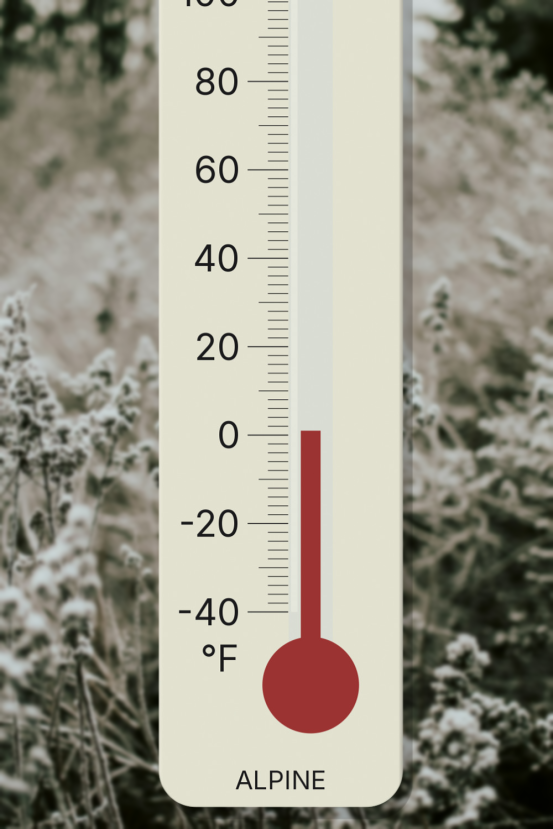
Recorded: 1
